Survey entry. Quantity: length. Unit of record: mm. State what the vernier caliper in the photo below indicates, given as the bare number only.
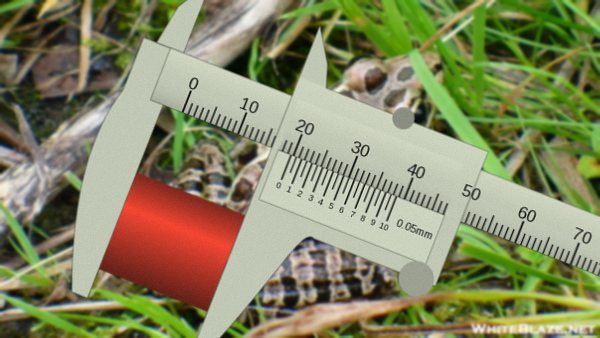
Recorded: 19.6
